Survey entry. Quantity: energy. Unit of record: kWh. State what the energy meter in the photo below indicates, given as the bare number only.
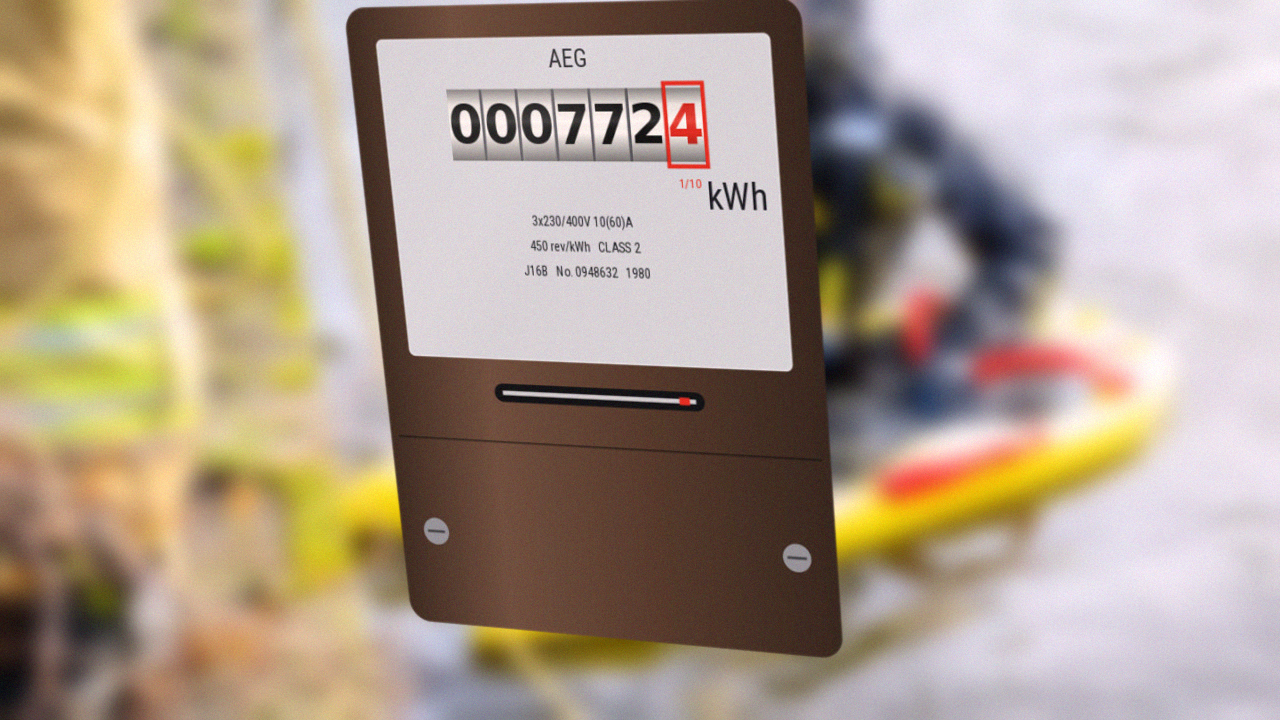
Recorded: 772.4
